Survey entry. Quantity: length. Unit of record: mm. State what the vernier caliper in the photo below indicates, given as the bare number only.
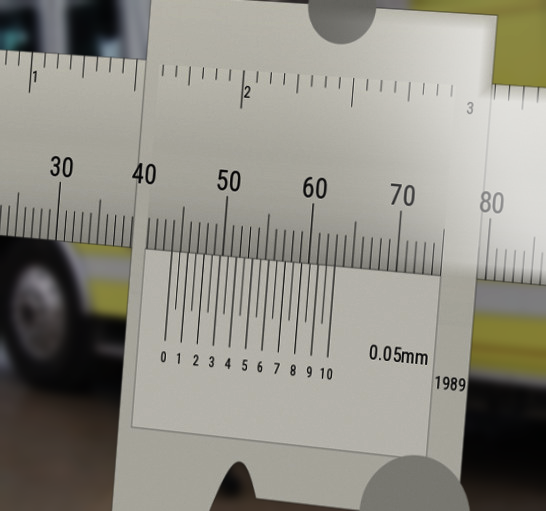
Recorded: 44.0
